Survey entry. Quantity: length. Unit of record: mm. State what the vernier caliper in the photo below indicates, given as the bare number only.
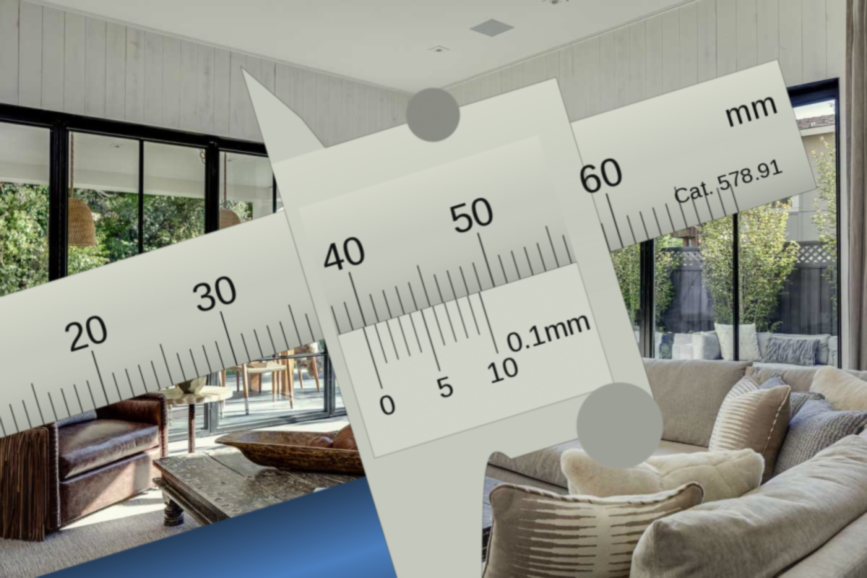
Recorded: 39.8
